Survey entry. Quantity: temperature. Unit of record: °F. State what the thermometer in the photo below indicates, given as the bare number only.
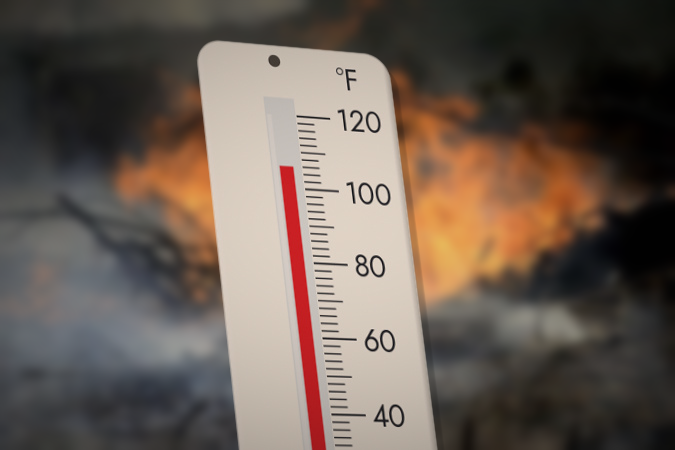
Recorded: 106
